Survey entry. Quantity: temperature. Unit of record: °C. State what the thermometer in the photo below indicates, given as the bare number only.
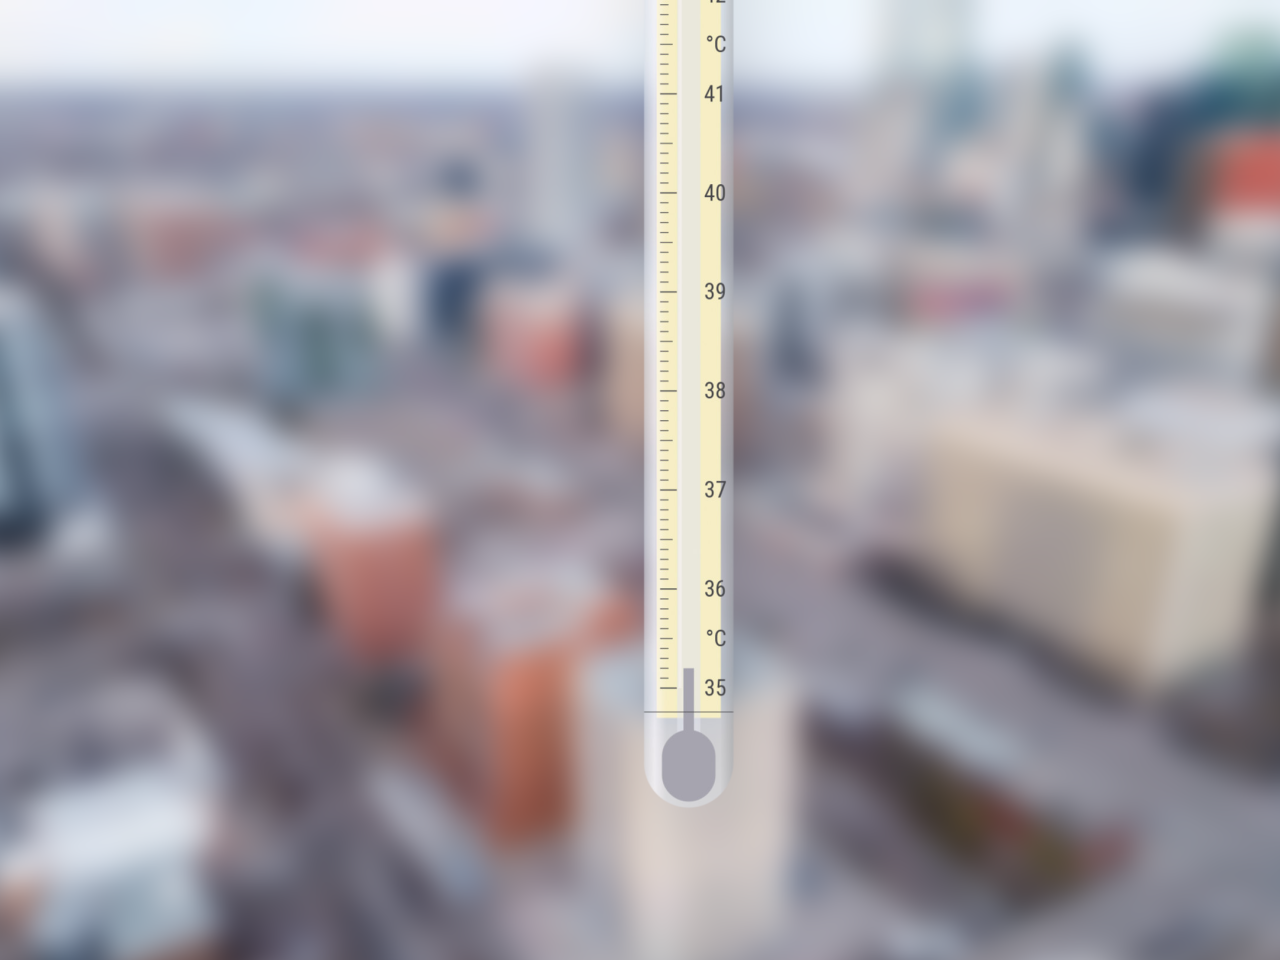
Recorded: 35.2
